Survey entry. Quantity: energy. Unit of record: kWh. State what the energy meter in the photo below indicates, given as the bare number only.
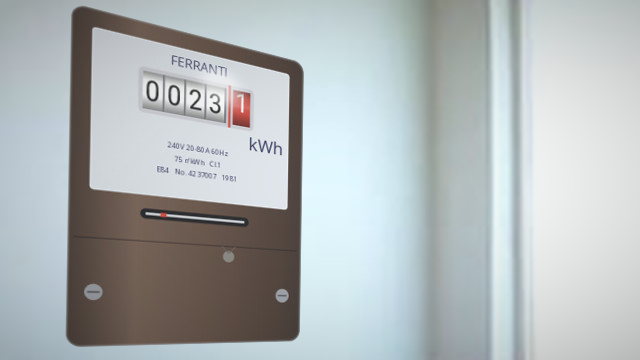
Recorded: 23.1
